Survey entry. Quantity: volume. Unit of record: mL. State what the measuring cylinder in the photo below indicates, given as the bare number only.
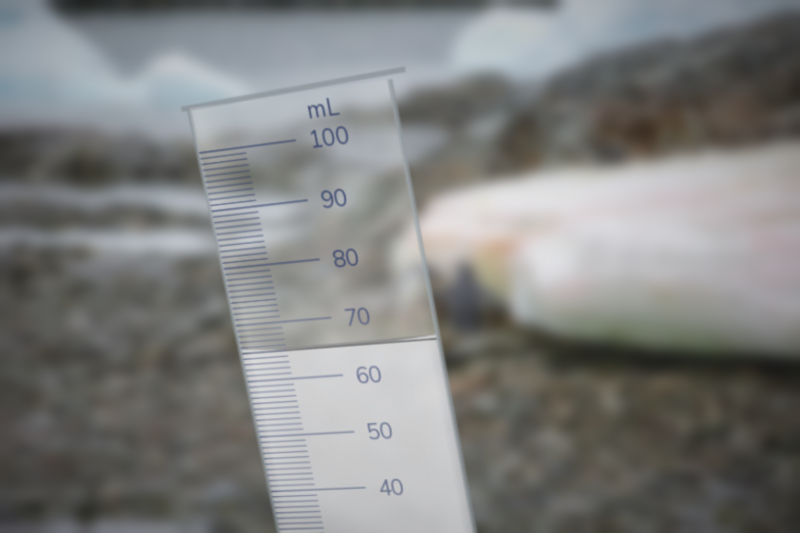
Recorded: 65
